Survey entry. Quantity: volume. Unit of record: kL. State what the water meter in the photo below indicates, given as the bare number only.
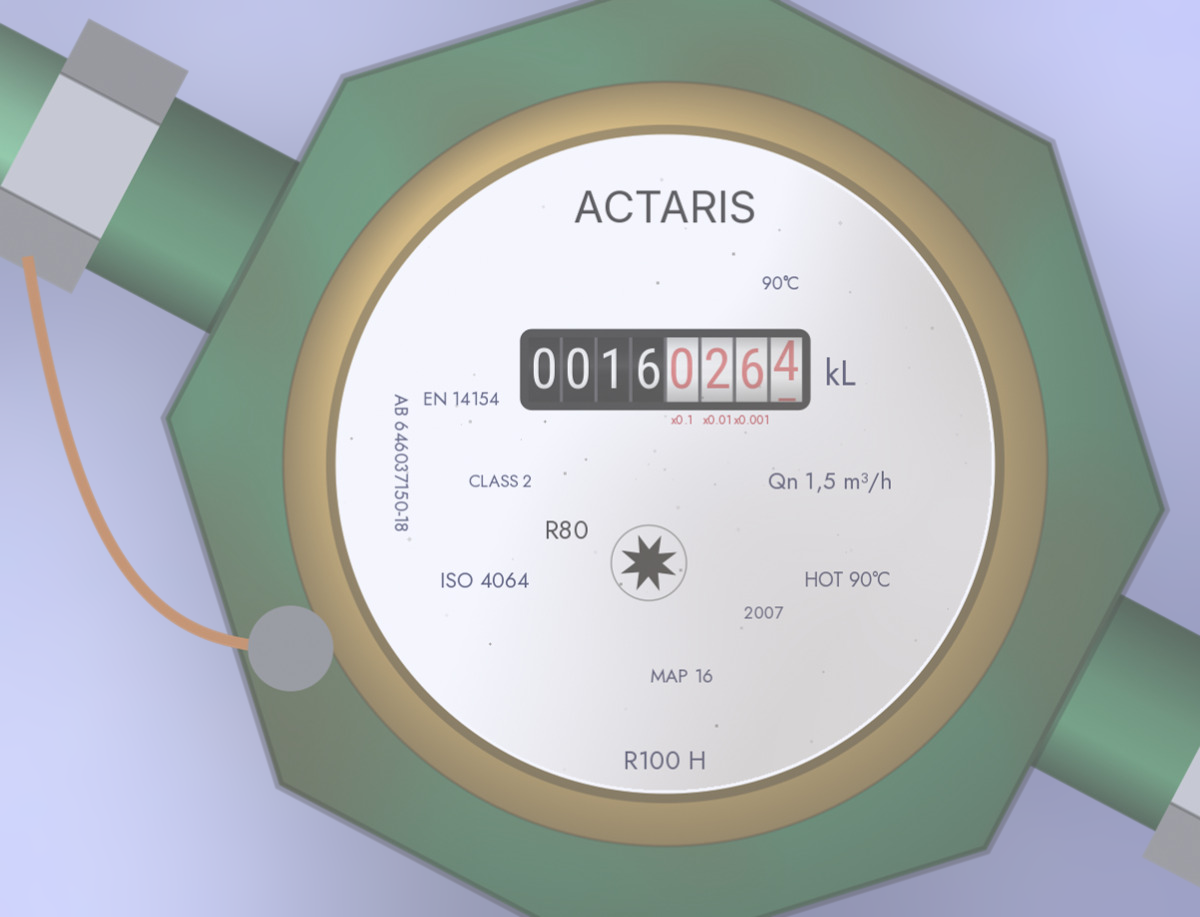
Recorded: 16.0264
